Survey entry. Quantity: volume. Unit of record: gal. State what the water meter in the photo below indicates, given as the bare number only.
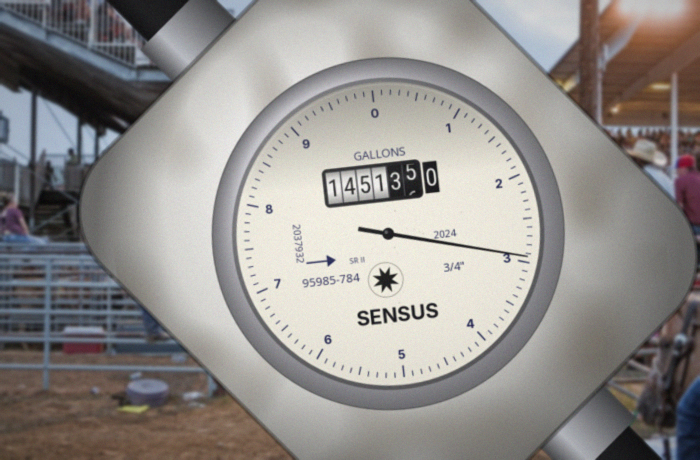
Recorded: 1451352.9
